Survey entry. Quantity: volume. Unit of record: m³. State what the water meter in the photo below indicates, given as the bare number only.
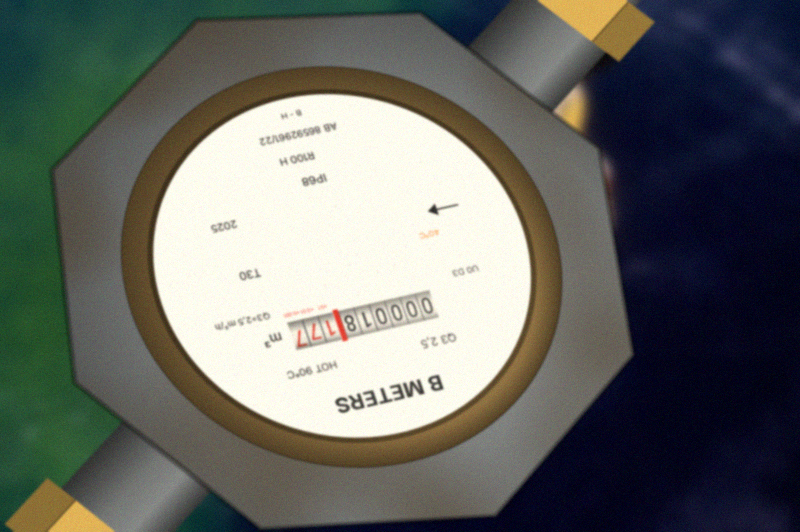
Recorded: 18.177
